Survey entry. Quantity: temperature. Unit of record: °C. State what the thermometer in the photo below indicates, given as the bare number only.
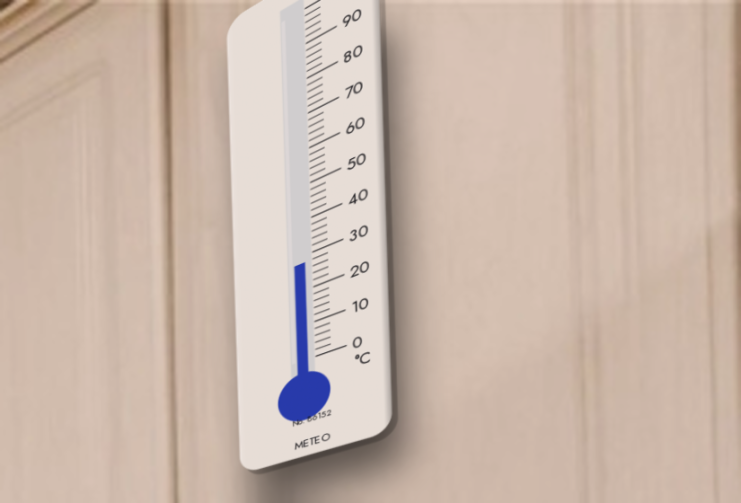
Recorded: 28
